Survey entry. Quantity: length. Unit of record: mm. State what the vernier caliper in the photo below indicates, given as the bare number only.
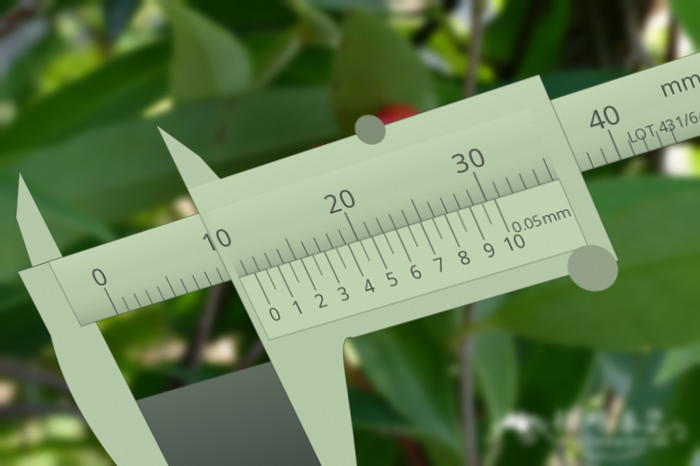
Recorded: 11.6
